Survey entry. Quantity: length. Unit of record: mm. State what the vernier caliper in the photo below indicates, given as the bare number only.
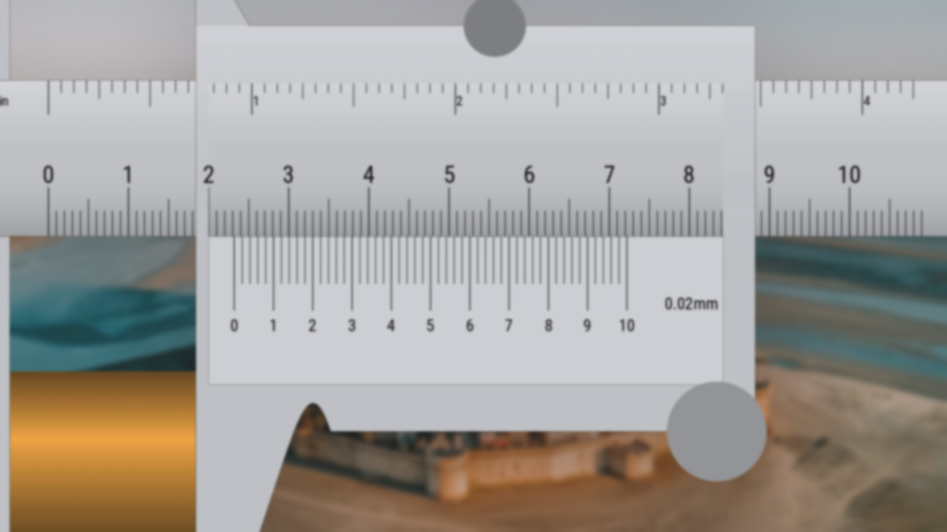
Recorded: 23.2
